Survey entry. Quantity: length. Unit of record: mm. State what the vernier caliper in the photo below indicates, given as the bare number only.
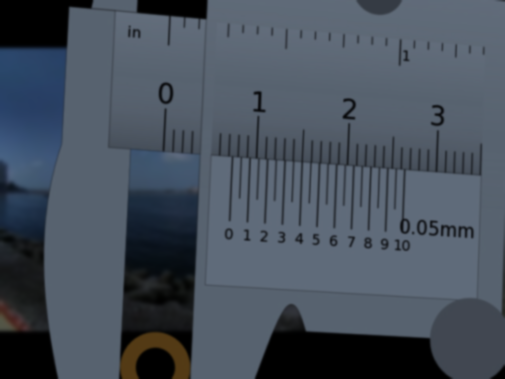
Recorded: 7.4
